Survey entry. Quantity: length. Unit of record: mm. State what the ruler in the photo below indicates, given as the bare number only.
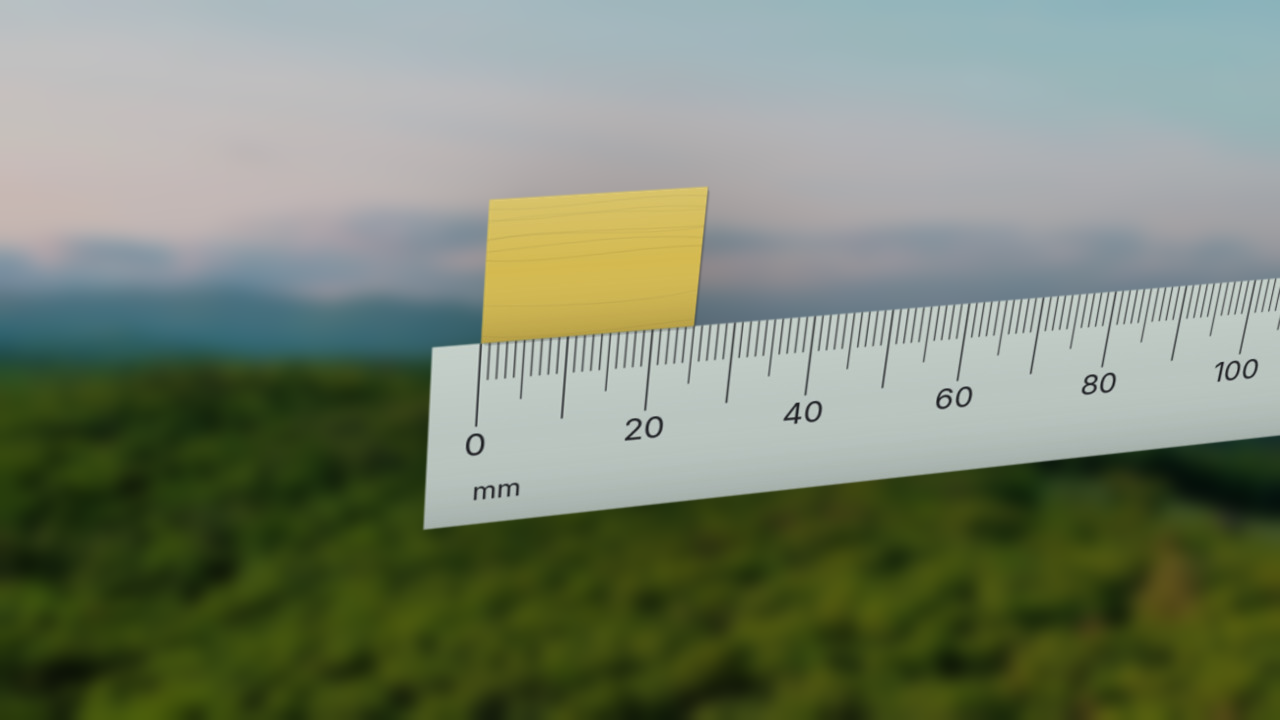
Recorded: 25
